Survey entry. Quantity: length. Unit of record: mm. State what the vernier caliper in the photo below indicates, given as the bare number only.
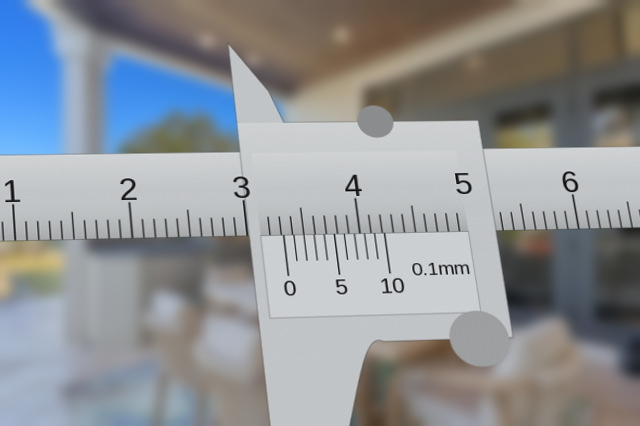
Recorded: 33.2
